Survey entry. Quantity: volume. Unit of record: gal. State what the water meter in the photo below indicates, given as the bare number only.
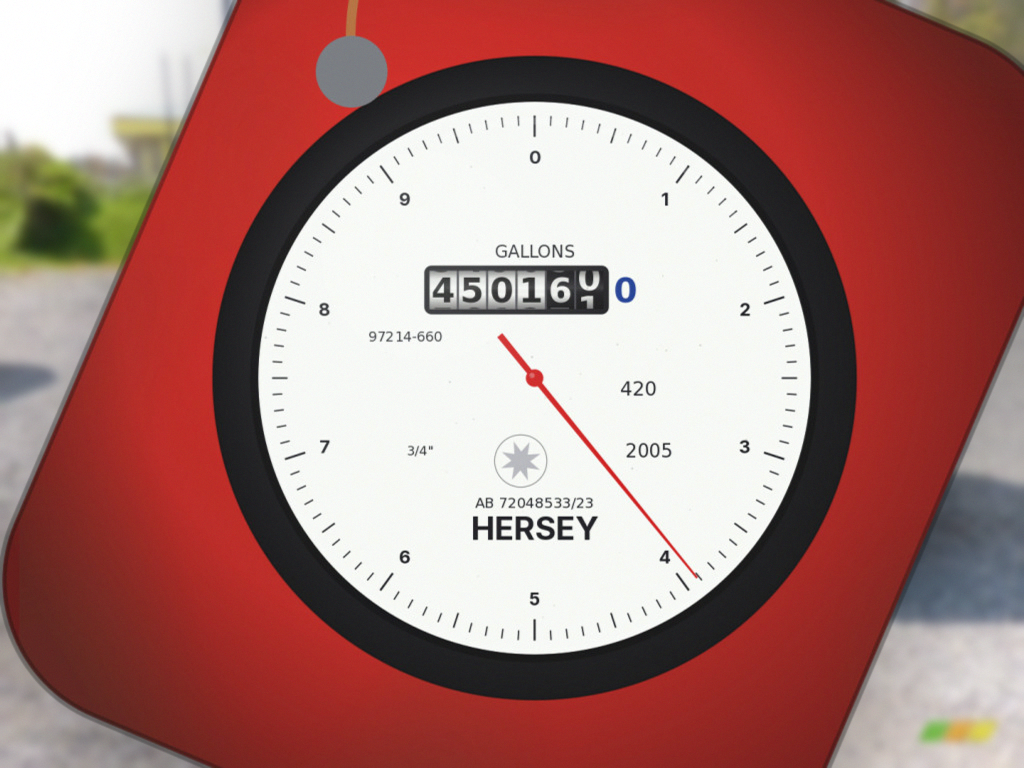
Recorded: 4501603.9
